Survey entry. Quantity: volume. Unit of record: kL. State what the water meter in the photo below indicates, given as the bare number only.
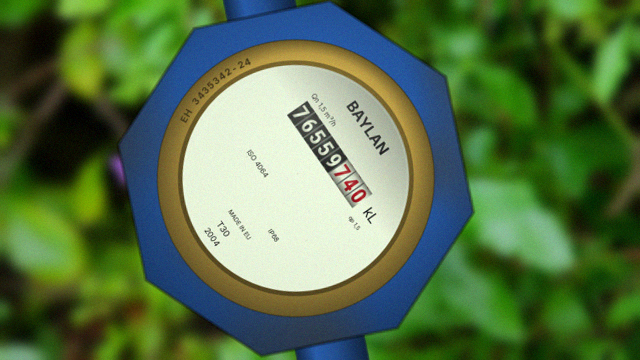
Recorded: 76559.740
